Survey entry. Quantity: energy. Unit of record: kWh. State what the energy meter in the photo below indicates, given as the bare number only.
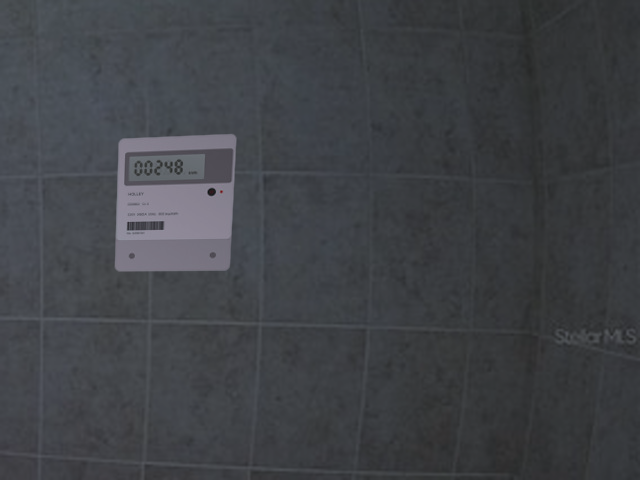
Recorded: 248
